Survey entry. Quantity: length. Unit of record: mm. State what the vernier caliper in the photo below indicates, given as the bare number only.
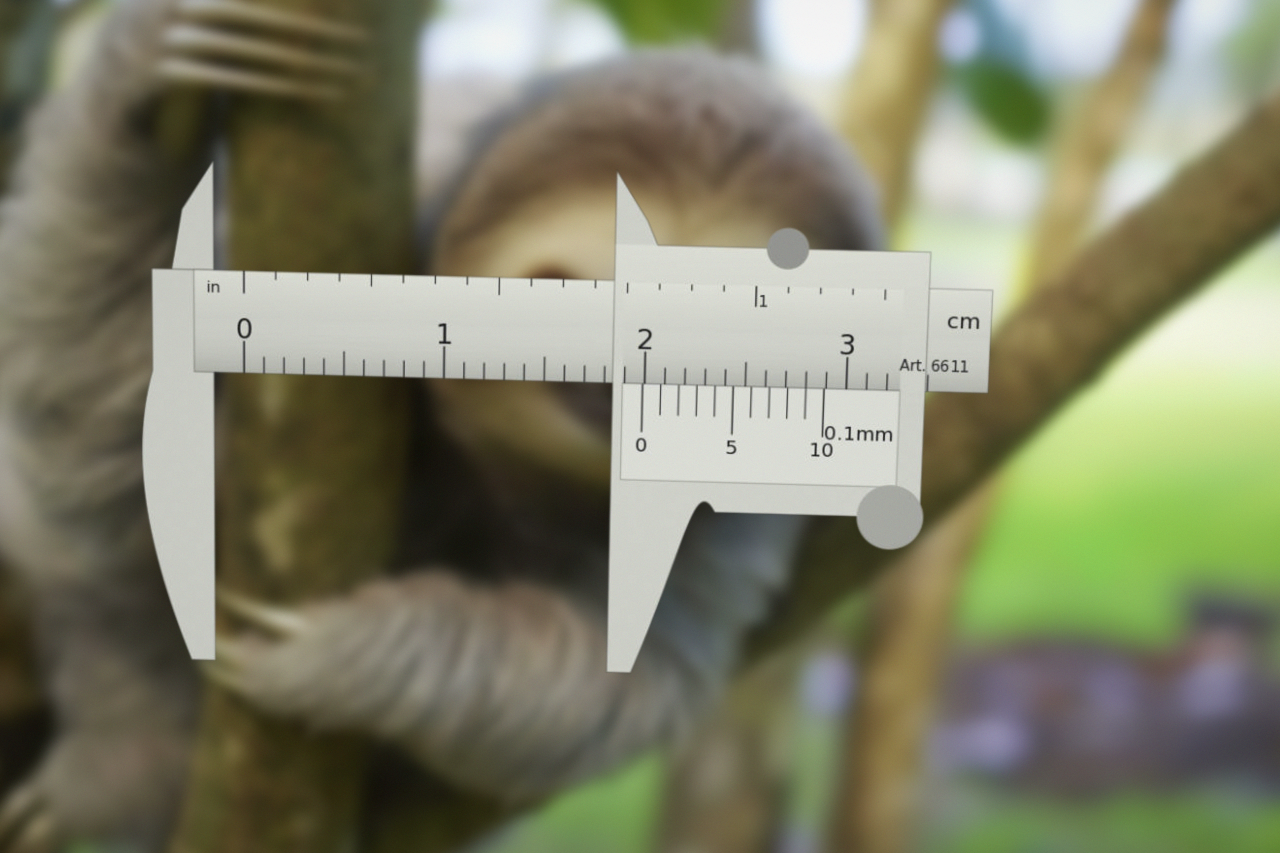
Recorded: 19.9
